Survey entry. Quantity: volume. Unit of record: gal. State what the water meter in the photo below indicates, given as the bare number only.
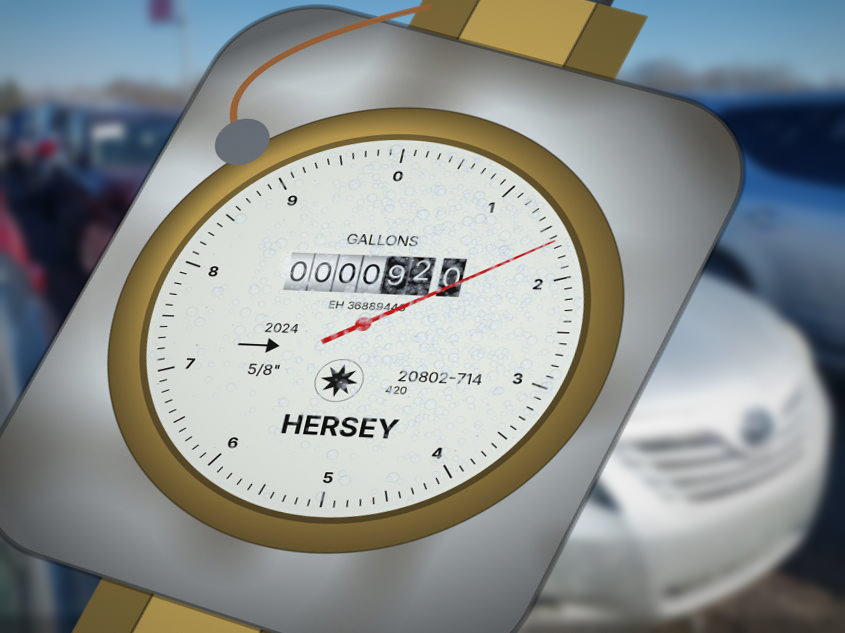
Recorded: 921.6
